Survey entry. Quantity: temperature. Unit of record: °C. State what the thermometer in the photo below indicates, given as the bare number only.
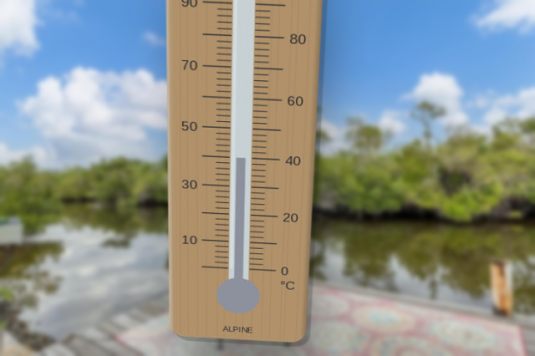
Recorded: 40
